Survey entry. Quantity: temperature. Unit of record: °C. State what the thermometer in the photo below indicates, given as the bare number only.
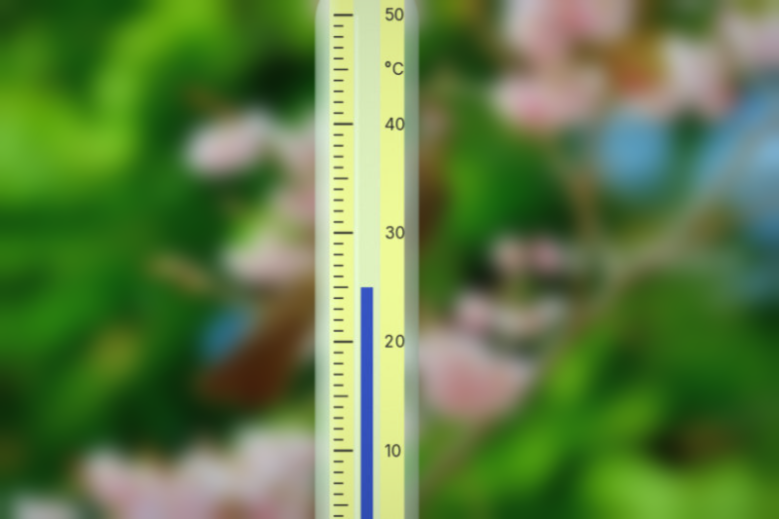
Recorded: 25
